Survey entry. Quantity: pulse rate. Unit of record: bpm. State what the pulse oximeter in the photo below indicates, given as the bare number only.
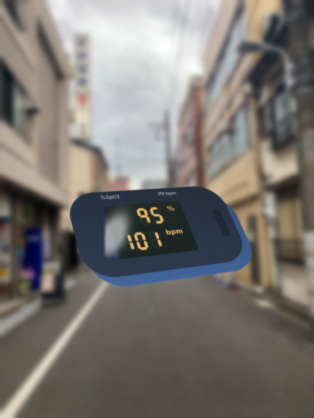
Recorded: 101
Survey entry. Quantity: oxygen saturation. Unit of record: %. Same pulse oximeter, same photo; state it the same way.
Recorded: 95
